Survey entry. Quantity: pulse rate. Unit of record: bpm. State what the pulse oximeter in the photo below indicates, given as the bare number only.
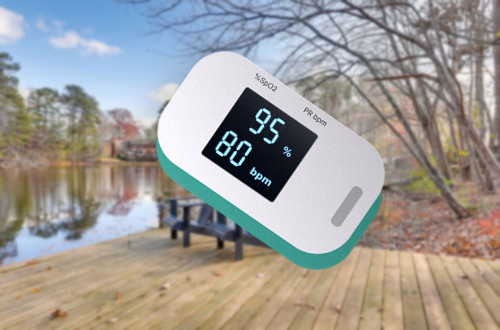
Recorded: 80
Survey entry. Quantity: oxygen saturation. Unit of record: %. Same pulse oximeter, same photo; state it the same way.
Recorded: 95
